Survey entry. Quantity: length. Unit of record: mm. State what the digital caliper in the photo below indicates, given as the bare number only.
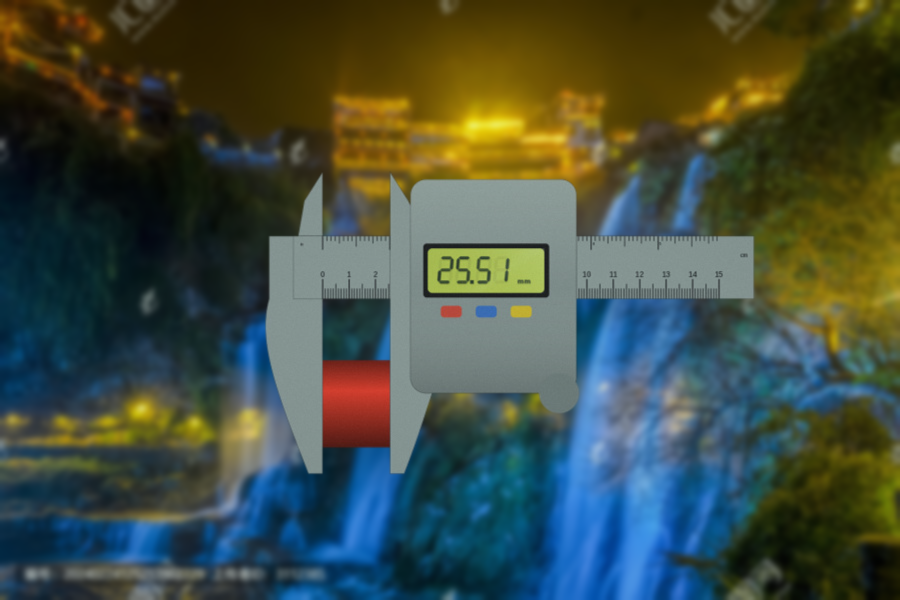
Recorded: 25.51
